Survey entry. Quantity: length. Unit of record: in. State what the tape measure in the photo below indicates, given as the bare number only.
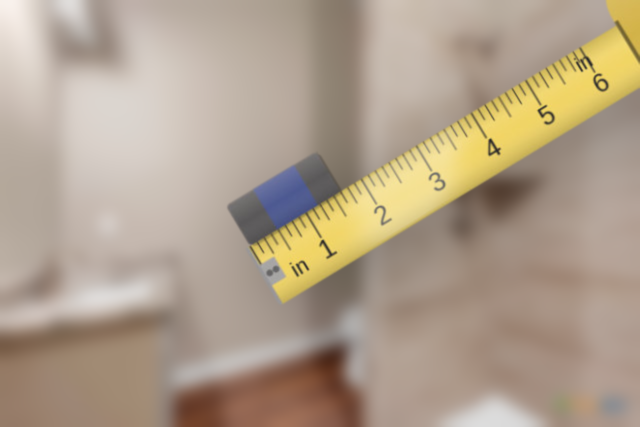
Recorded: 1.625
